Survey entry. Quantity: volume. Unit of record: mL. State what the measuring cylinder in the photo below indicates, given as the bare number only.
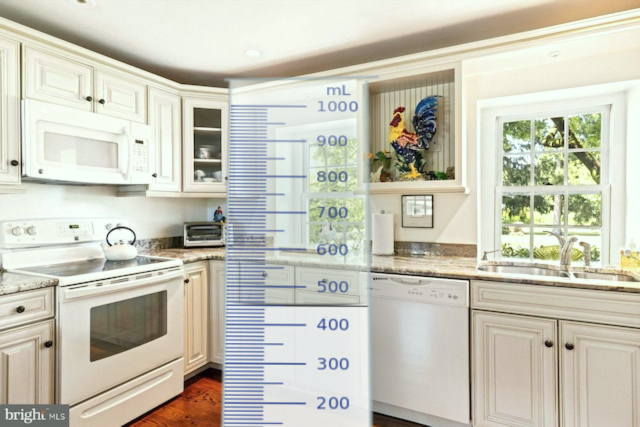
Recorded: 450
